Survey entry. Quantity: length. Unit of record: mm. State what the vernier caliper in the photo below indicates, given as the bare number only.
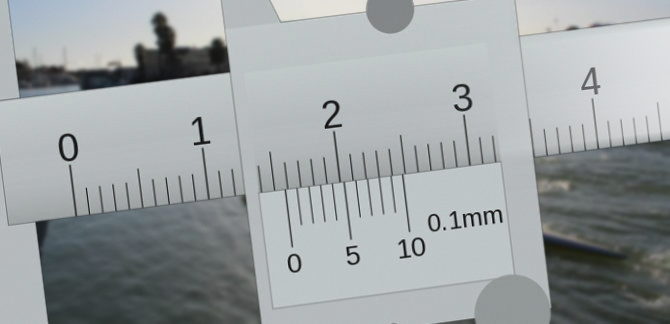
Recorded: 15.8
